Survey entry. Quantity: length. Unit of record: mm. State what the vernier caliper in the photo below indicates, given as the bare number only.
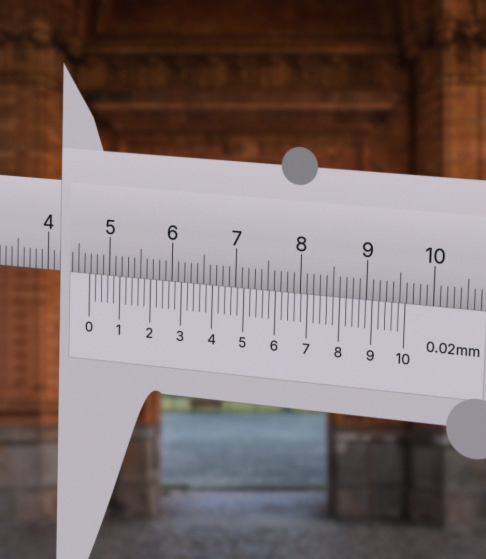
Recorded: 46.8
